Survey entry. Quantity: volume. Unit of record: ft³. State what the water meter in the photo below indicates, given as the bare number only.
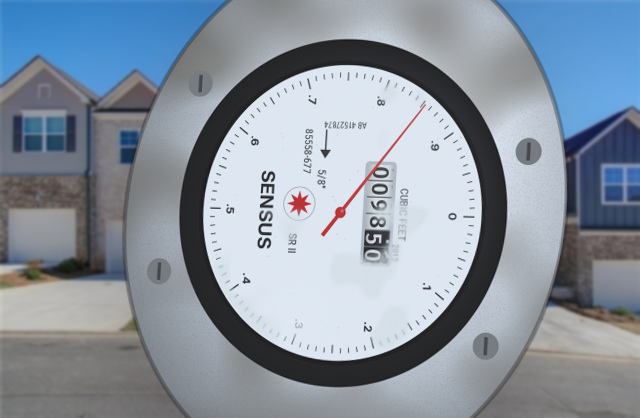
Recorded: 9849.85
